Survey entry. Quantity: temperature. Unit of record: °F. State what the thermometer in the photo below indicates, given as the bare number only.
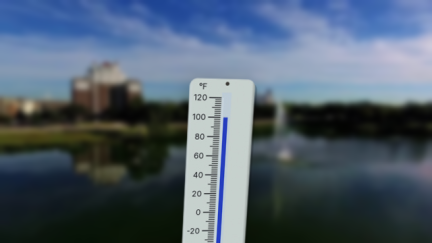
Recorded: 100
